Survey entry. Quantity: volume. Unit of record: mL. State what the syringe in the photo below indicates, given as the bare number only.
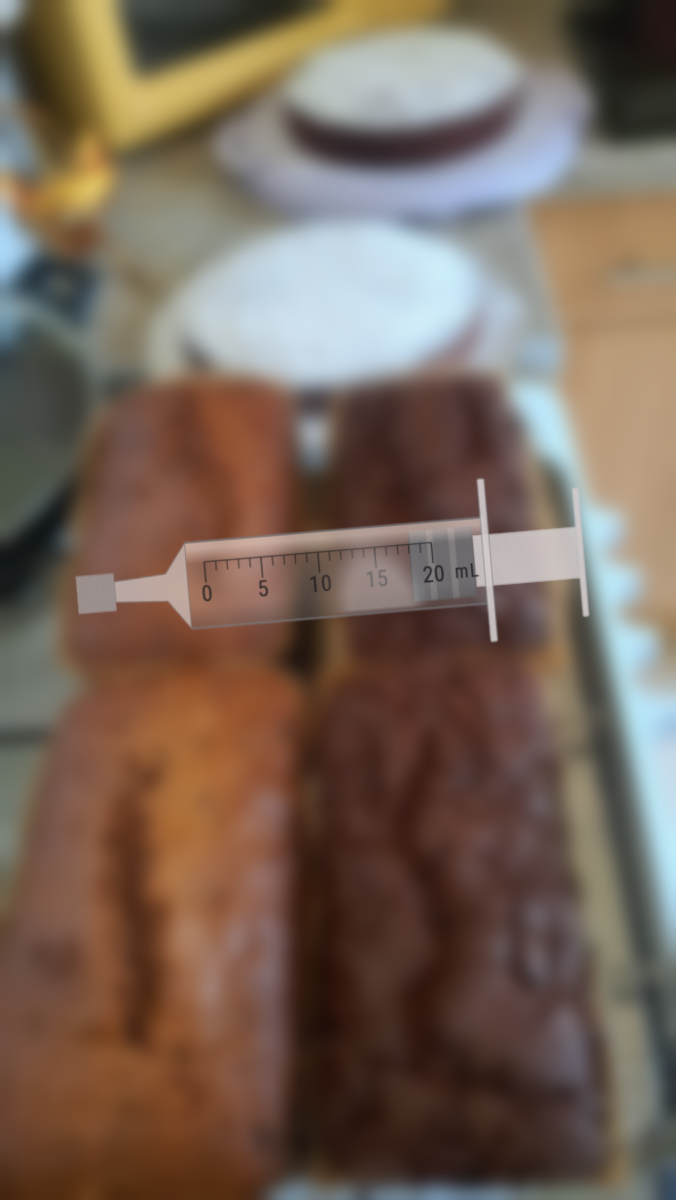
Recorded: 18
